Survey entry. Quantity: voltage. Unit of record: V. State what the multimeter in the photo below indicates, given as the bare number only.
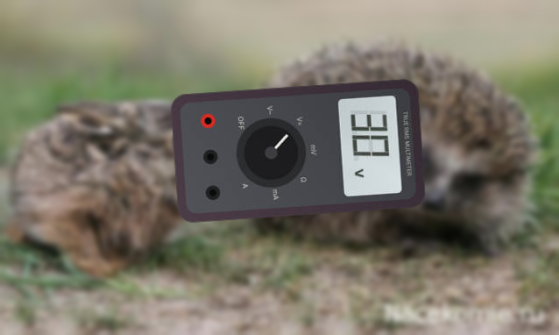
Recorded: 30
